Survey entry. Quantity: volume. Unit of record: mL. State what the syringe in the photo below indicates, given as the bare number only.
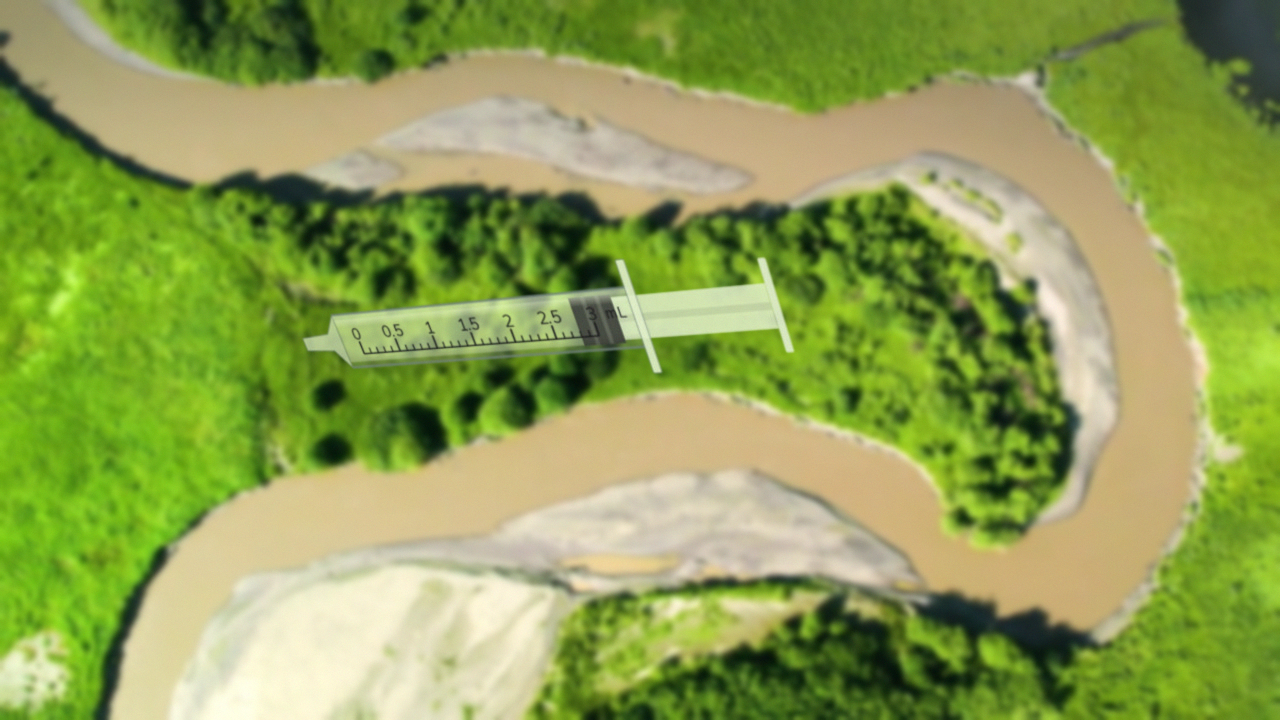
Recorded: 2.8
